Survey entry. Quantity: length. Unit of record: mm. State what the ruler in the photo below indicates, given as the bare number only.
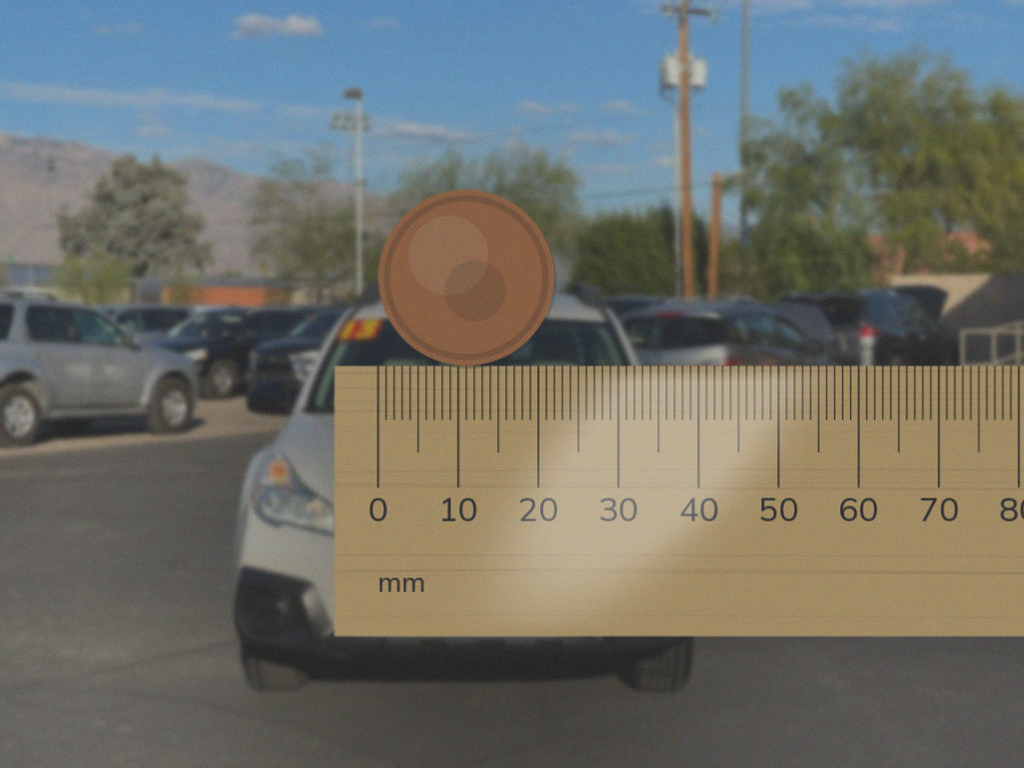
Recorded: 22
